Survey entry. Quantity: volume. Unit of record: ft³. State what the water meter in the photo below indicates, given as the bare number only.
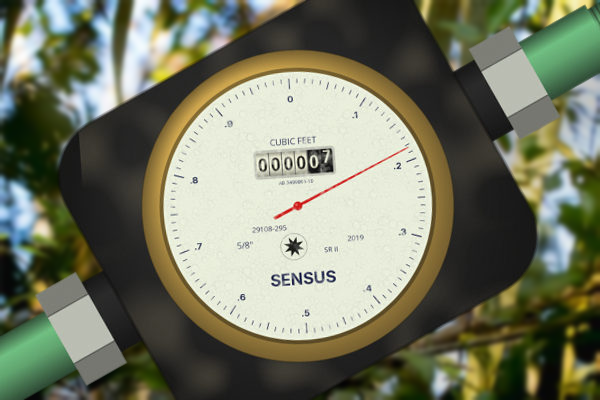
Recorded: 7.18
